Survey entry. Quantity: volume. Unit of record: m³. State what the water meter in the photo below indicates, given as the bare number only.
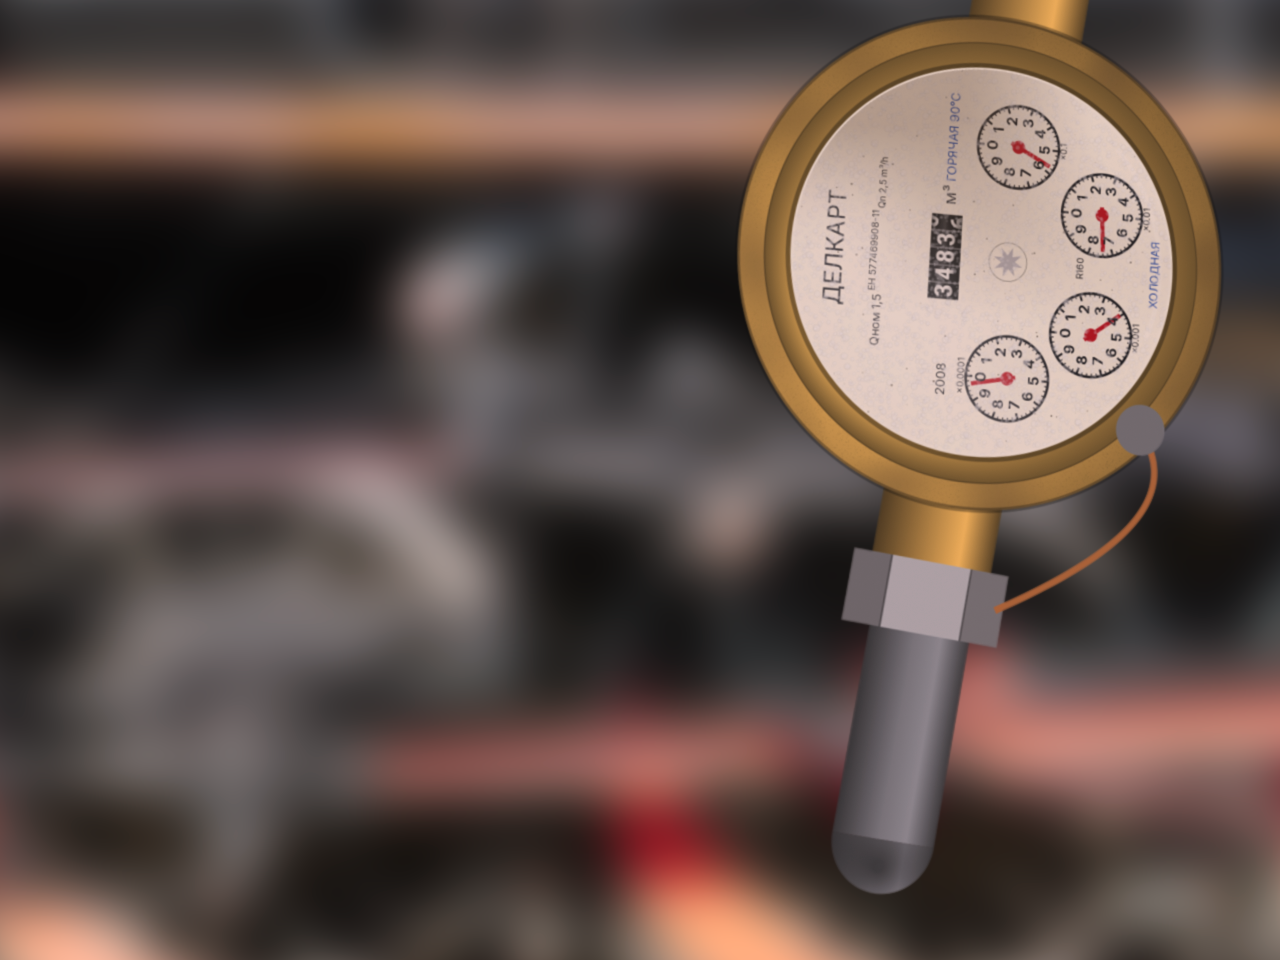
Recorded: 34835.5739
